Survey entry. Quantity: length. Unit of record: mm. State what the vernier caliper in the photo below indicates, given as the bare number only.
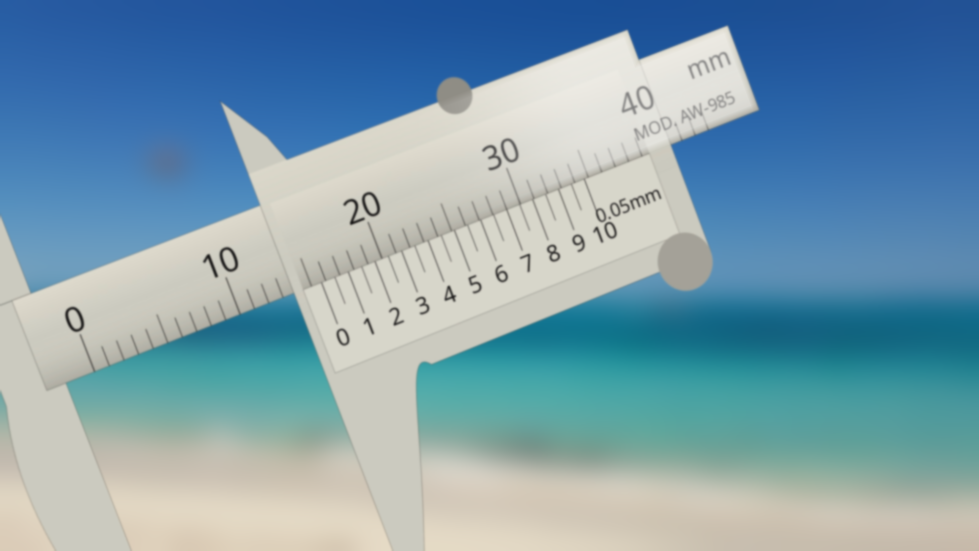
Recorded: 15.7
